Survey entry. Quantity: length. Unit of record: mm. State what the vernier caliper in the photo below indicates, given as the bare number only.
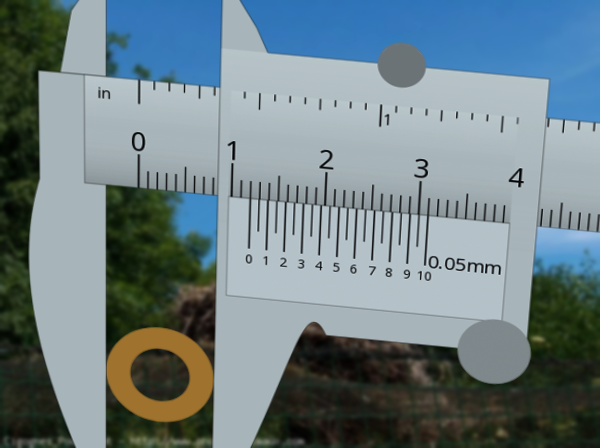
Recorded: 12.0
